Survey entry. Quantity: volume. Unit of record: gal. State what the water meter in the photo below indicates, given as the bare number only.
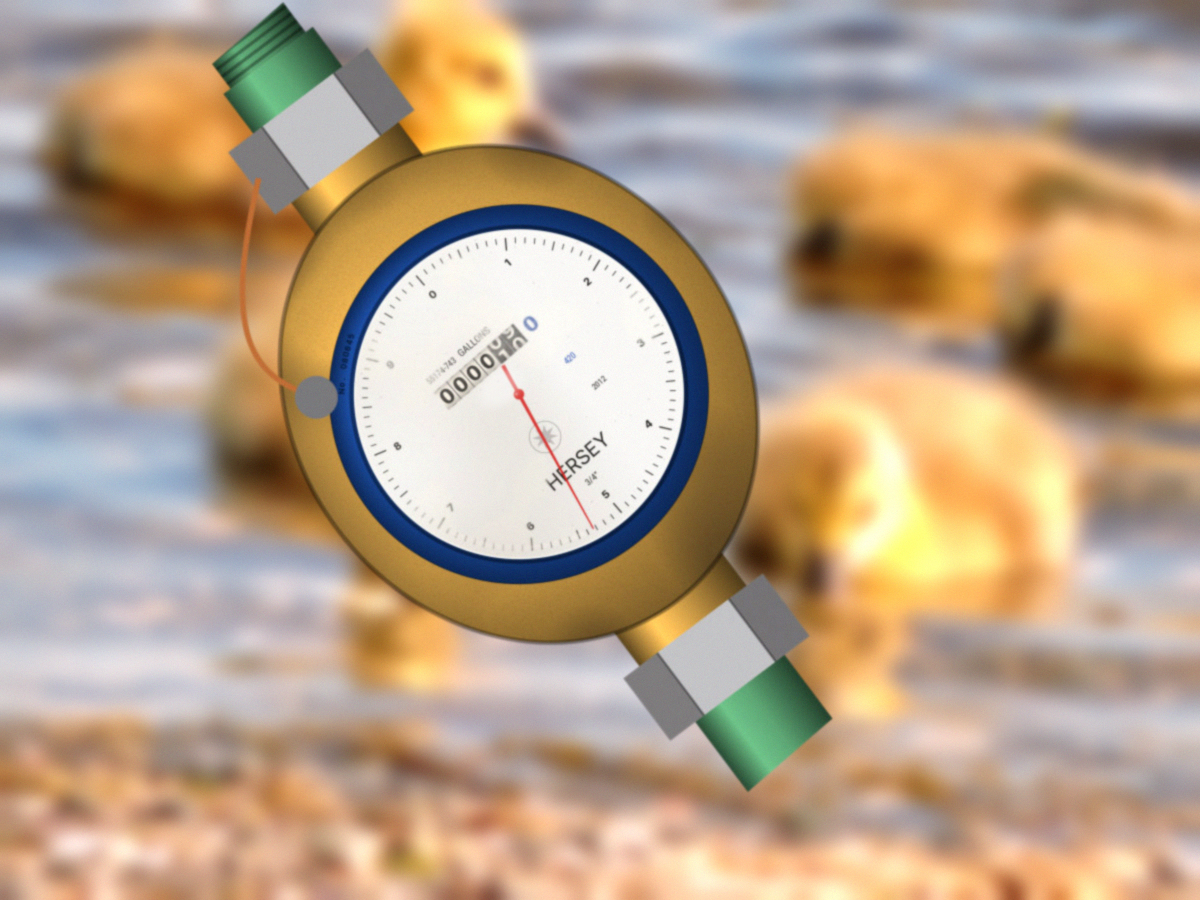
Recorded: 95.3
